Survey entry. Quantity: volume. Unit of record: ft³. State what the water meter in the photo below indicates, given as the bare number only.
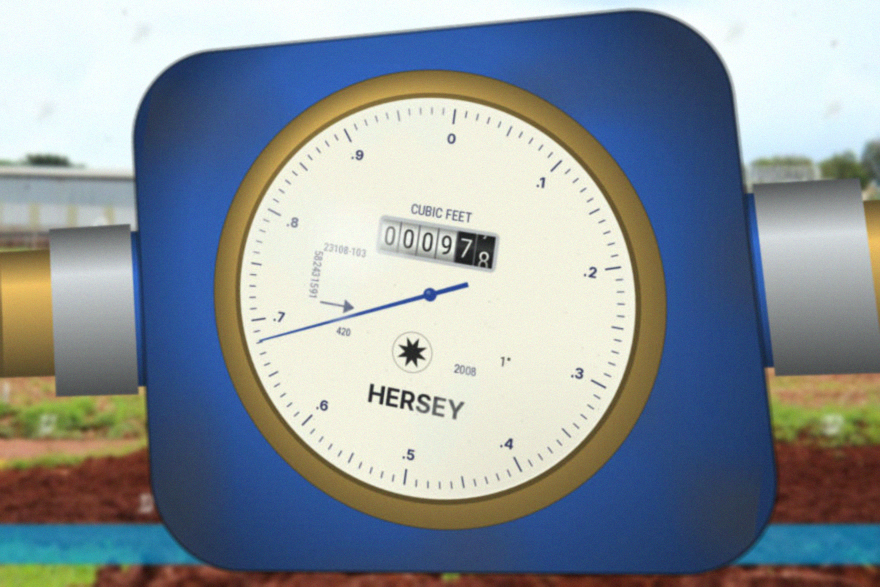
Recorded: 977.68
